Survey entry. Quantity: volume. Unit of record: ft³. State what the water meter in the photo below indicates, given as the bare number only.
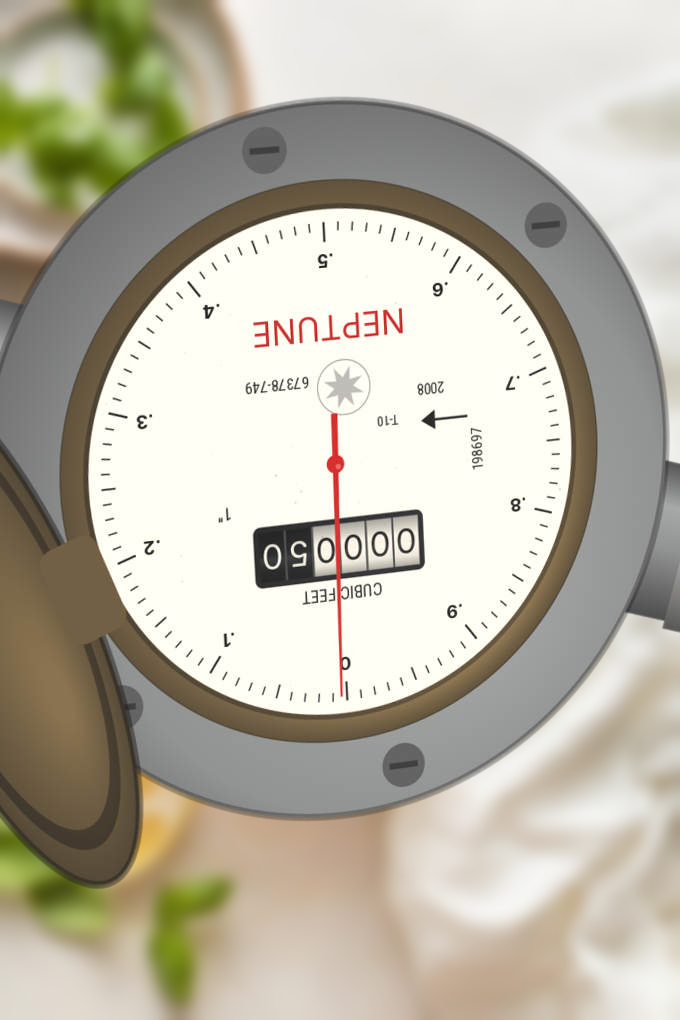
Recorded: 50.00
